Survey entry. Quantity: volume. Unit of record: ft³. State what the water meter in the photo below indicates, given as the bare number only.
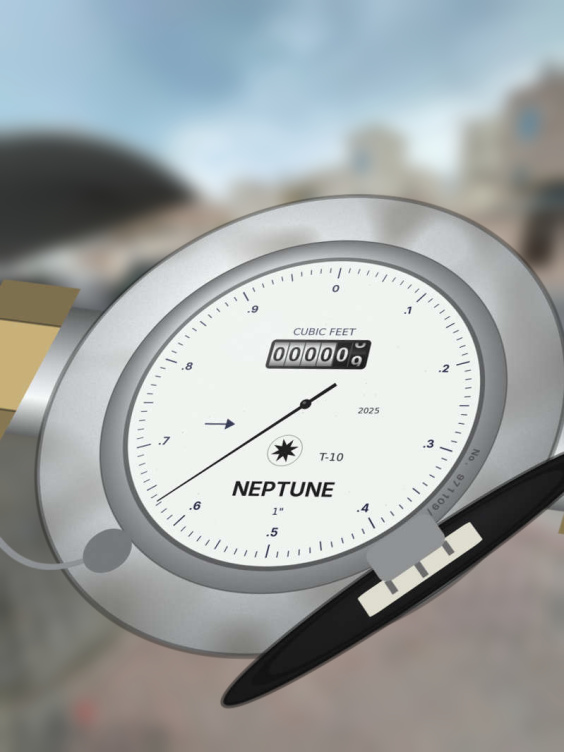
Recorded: 8.63
